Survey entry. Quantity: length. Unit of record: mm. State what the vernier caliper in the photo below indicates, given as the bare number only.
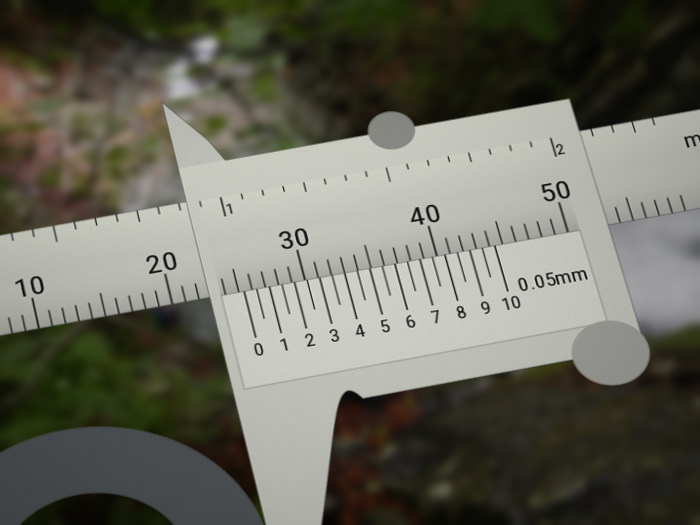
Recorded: 25.4
